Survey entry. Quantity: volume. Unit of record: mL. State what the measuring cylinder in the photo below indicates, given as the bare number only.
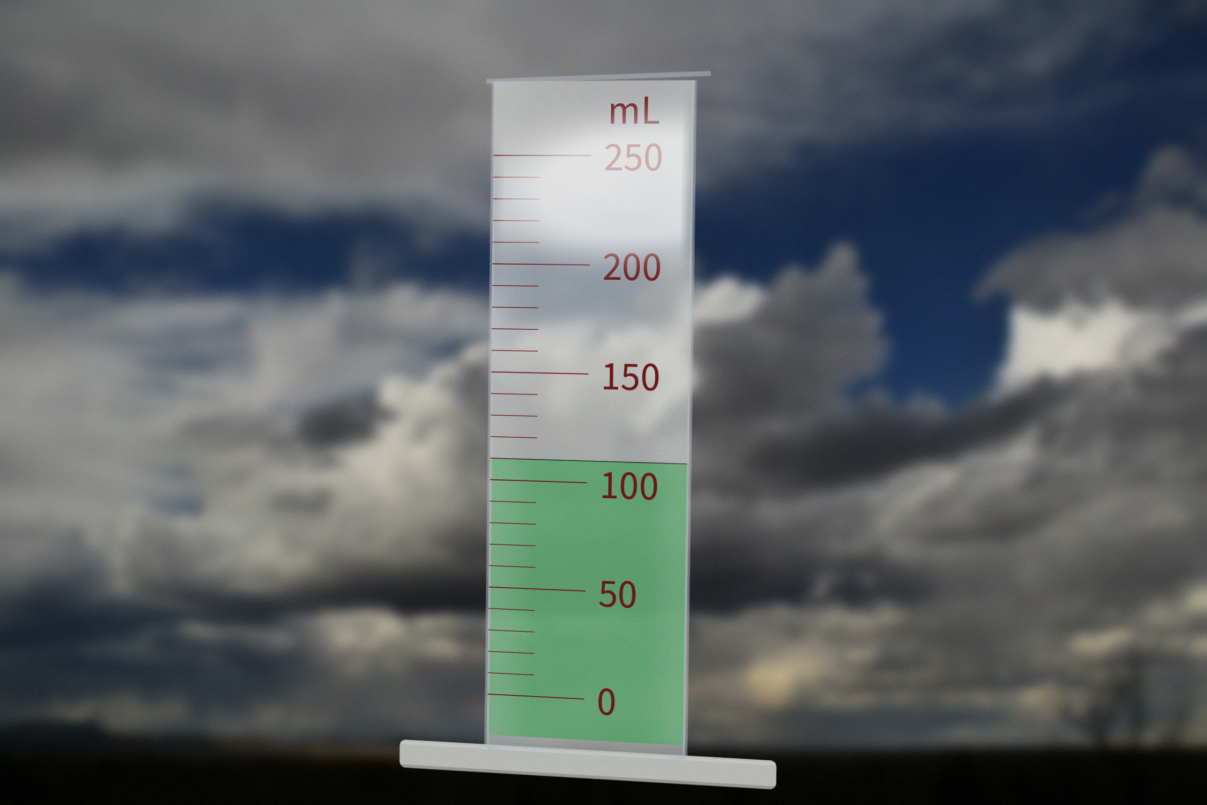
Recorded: 110
